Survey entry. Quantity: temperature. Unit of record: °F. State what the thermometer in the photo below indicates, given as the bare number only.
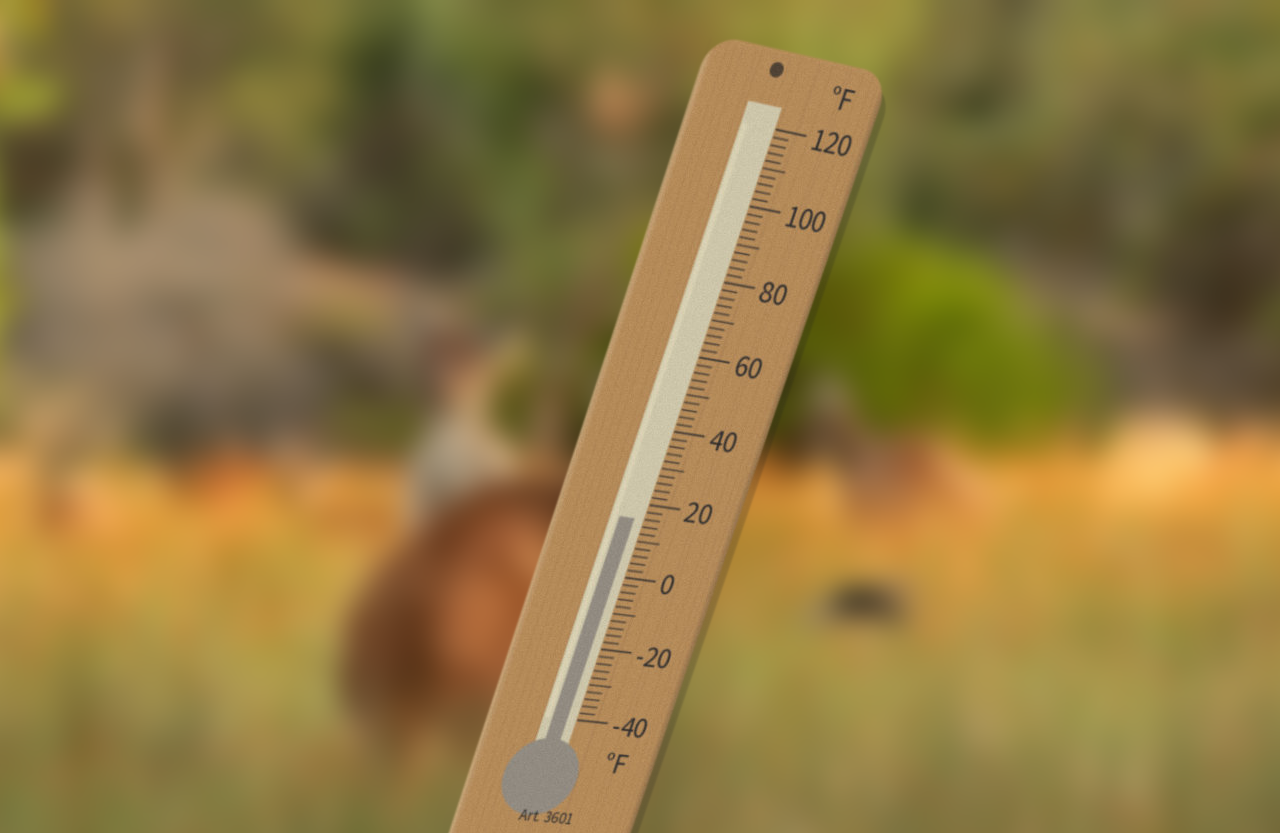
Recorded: 16
